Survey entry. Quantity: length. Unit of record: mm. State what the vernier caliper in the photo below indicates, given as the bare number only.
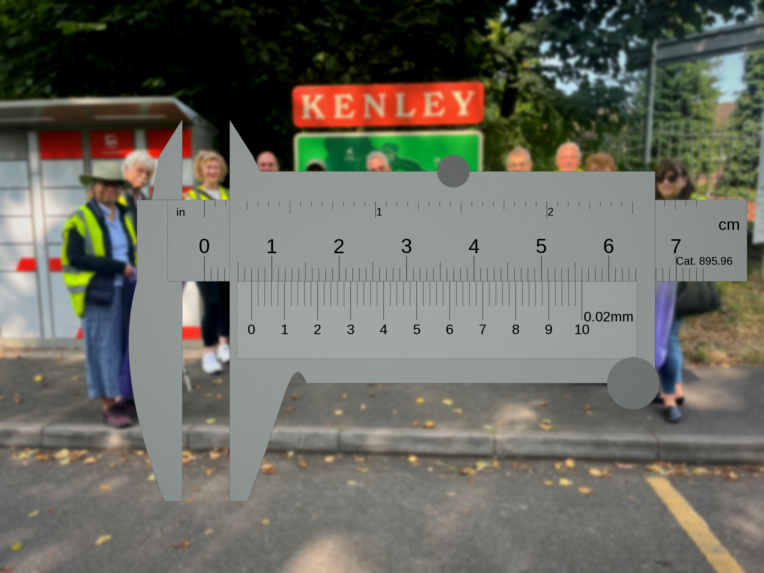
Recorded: 7.0
